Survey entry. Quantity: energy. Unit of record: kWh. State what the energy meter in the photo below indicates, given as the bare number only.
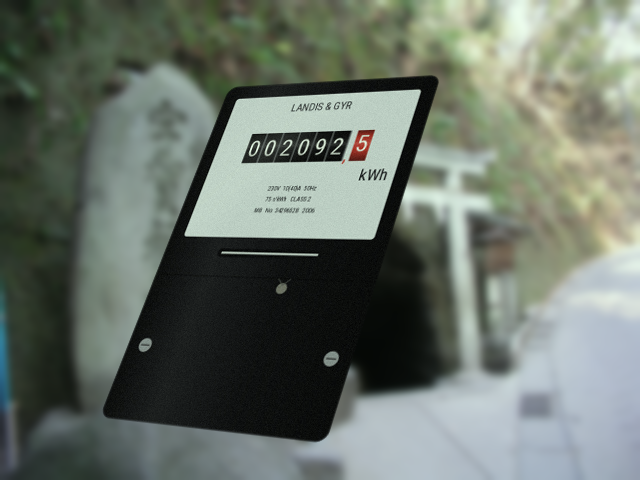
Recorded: 2092.5
